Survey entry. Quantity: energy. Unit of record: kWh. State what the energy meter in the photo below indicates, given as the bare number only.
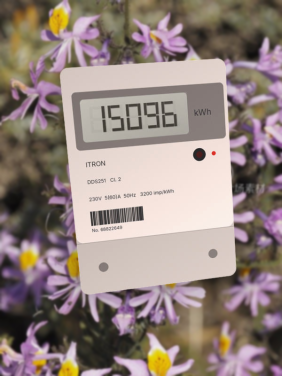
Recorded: 15096
